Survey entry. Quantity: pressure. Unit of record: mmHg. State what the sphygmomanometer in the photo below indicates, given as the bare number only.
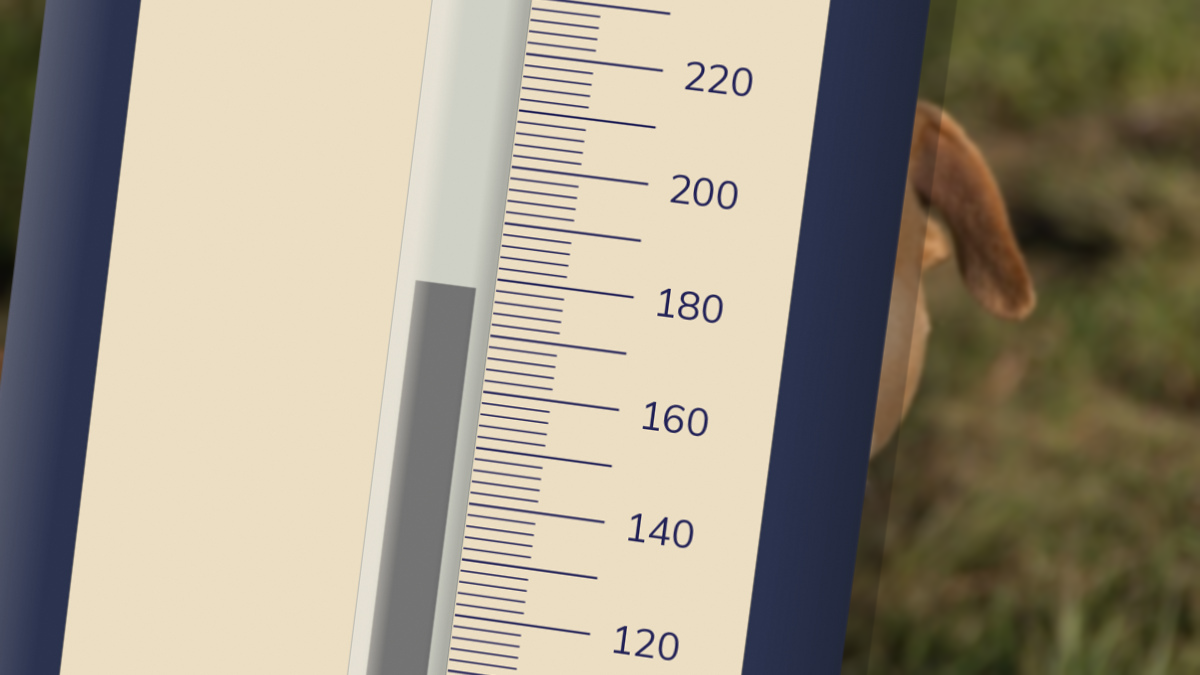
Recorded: 178
